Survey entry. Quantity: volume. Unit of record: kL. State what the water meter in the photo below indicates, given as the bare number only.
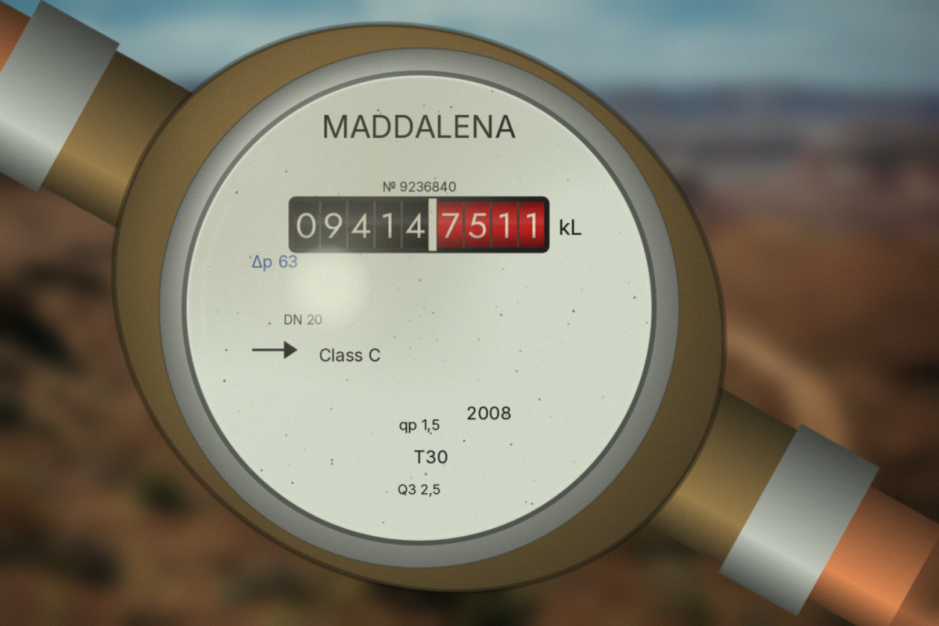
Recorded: 9414.7511
